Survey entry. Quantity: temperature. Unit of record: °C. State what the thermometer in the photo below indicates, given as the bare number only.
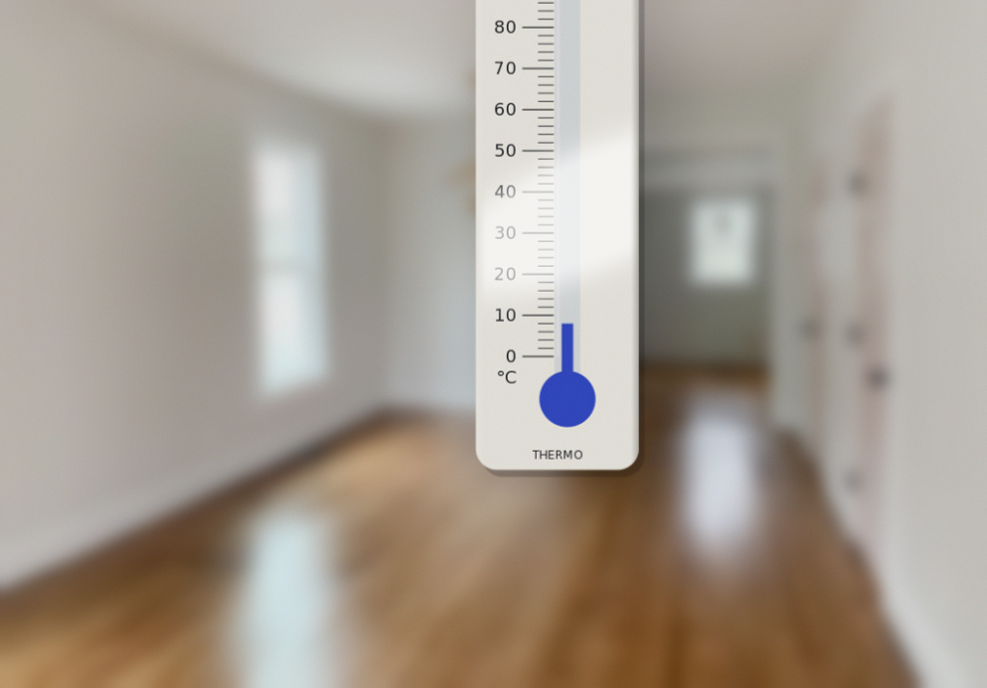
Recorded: 8
